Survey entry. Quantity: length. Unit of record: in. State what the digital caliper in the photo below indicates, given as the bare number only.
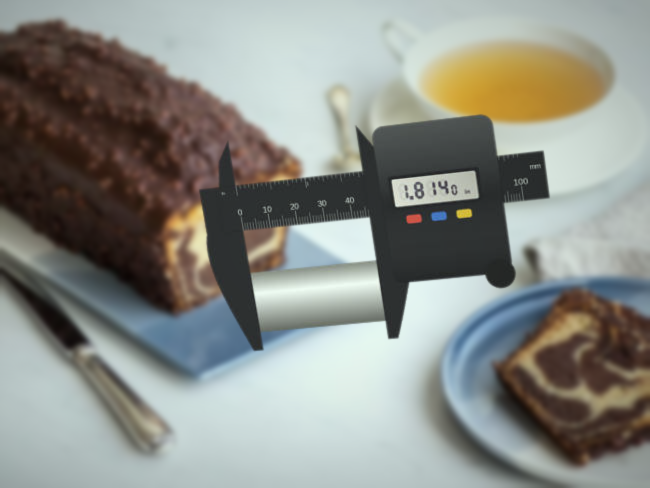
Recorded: 1.8140
